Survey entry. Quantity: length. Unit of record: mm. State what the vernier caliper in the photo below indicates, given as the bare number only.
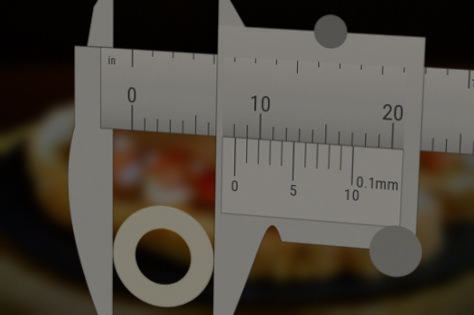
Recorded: 8.1
